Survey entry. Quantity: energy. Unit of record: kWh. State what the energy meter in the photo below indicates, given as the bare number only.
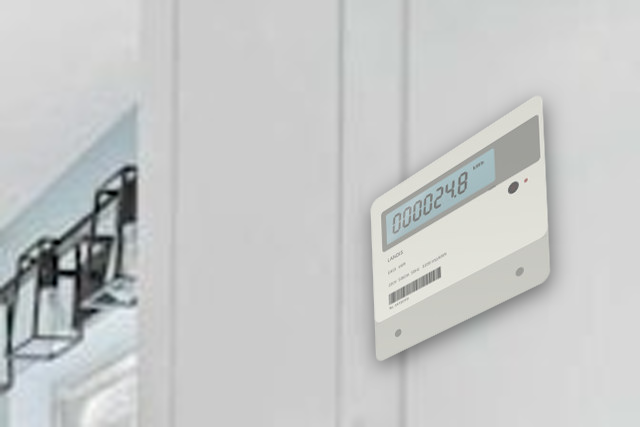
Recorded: 24.8
